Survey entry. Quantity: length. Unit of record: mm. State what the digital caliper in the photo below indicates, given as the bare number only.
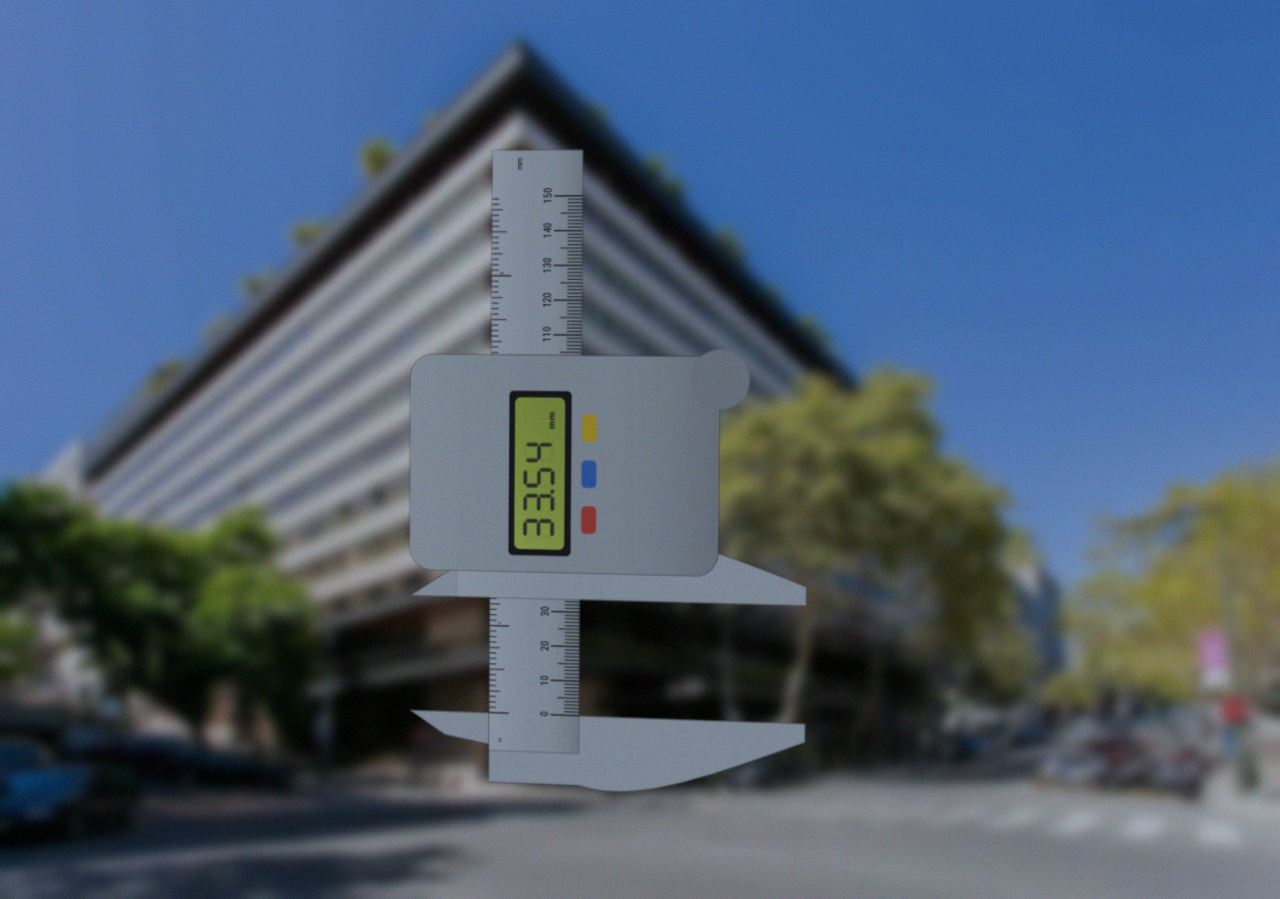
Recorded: 33.54
